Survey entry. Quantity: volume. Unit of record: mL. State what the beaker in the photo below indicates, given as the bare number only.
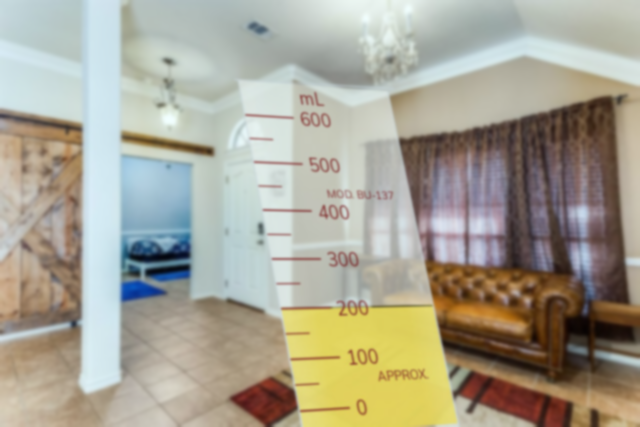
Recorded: 200
